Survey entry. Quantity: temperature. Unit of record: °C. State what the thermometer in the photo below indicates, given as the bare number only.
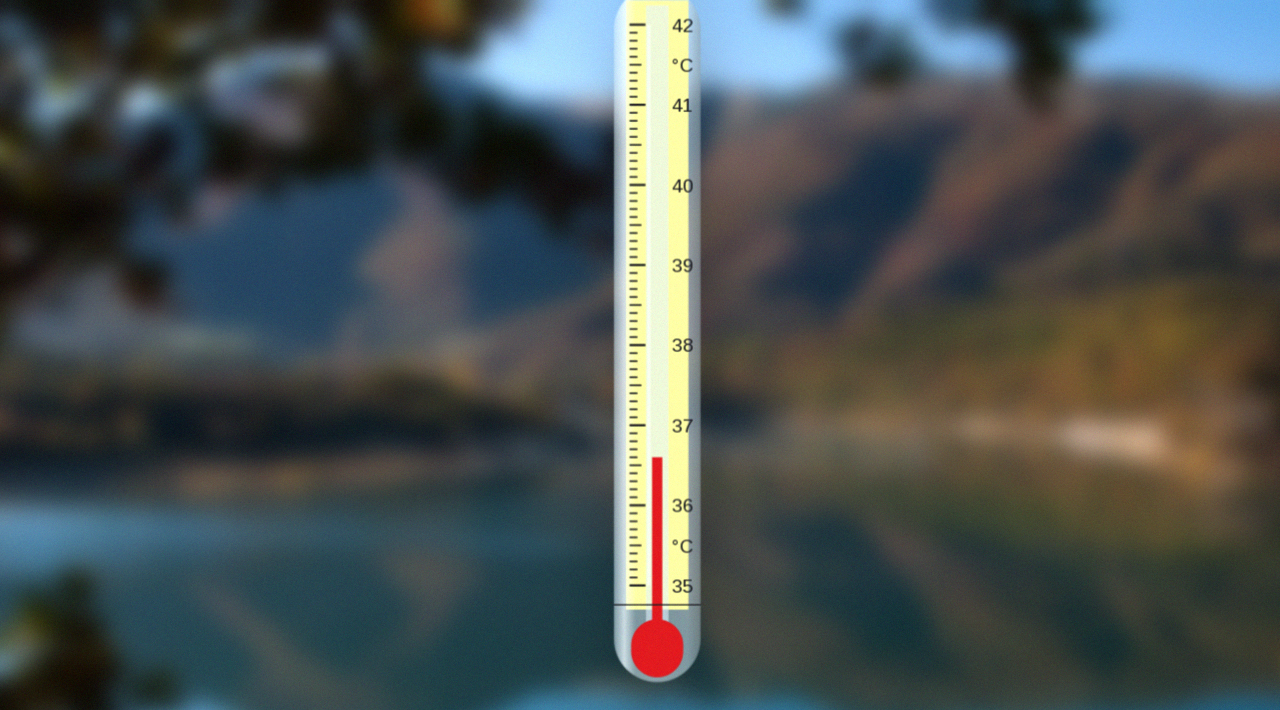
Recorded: 36.6
